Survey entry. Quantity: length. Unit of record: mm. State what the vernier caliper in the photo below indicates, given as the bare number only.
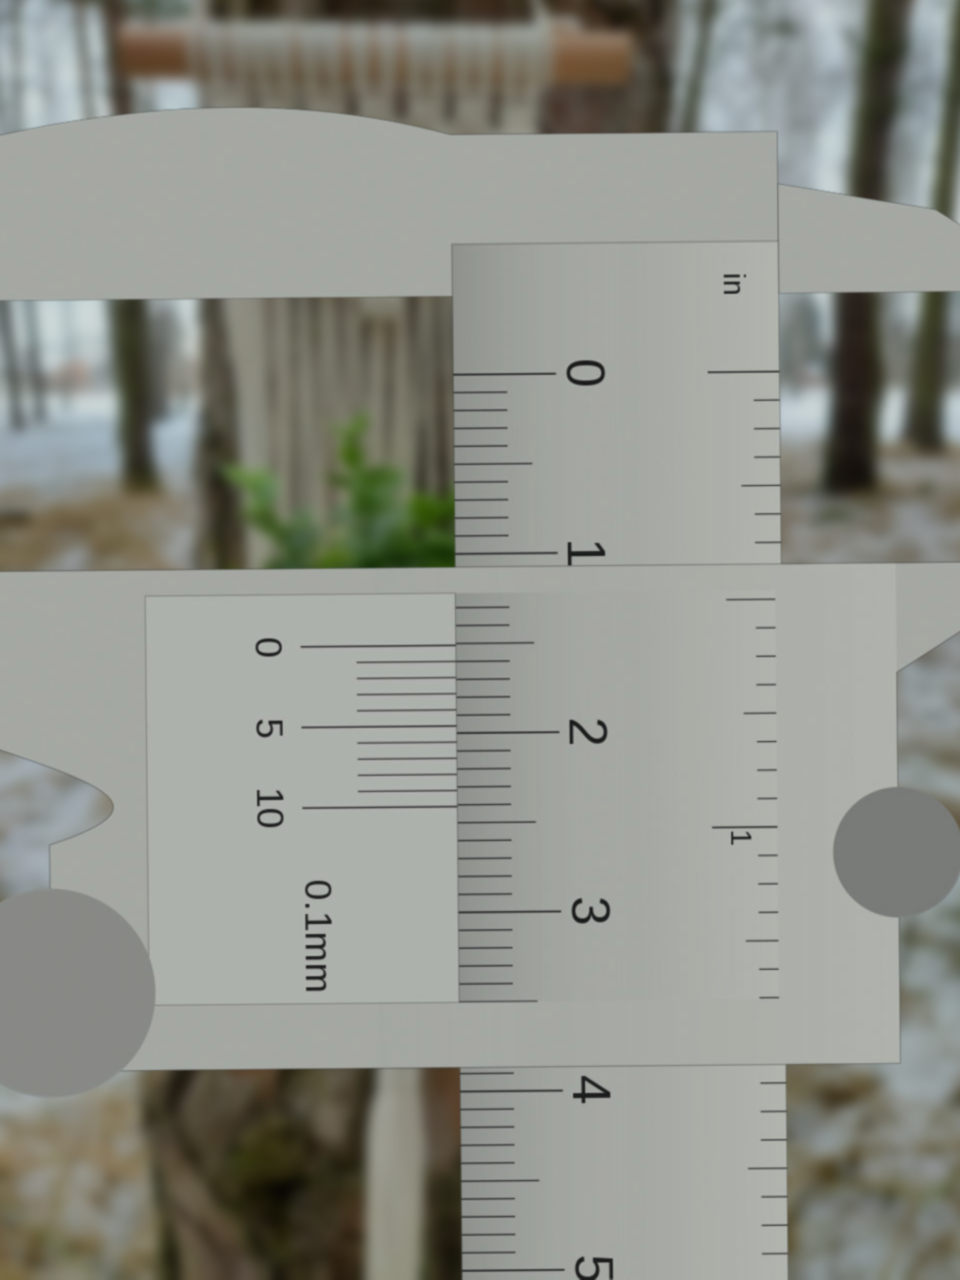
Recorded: 15.1
